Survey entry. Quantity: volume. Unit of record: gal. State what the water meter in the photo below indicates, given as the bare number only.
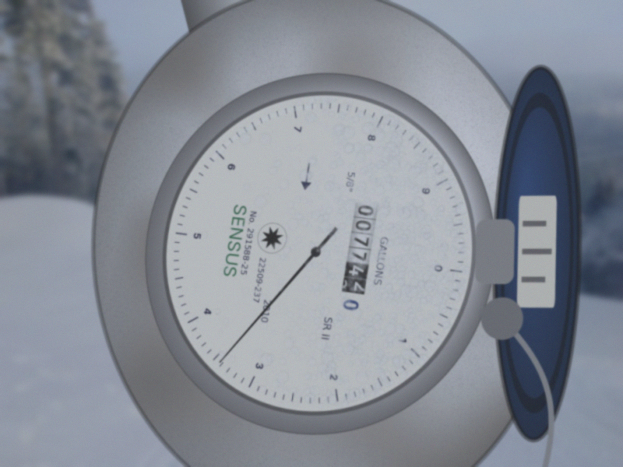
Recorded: 77423.4
